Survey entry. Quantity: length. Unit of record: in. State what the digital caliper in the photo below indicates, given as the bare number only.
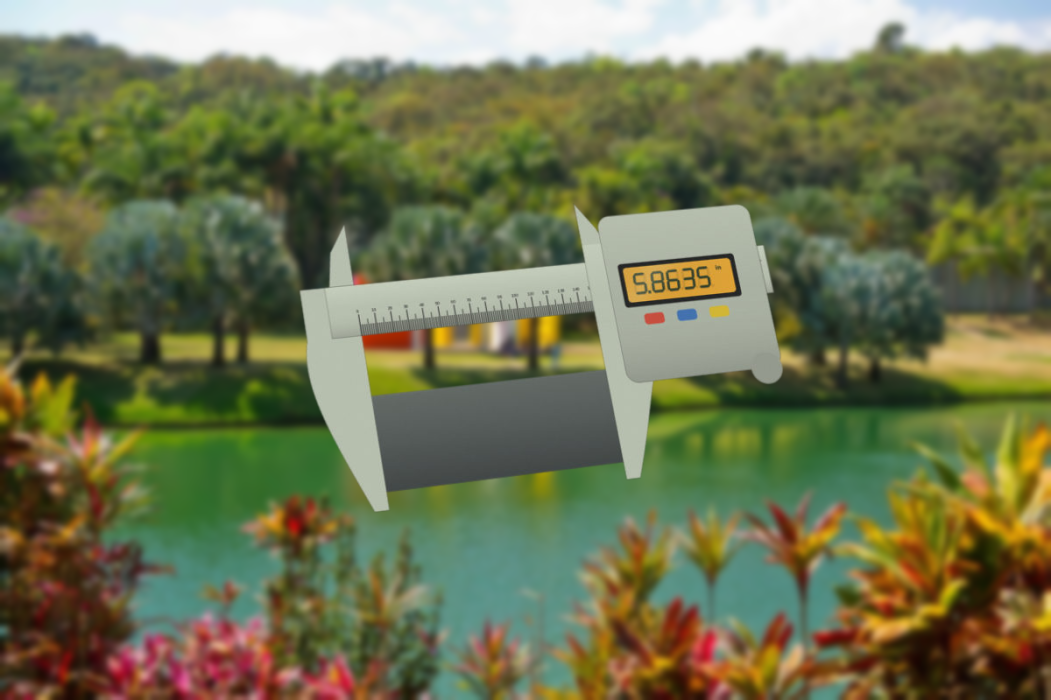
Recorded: 5.8635
